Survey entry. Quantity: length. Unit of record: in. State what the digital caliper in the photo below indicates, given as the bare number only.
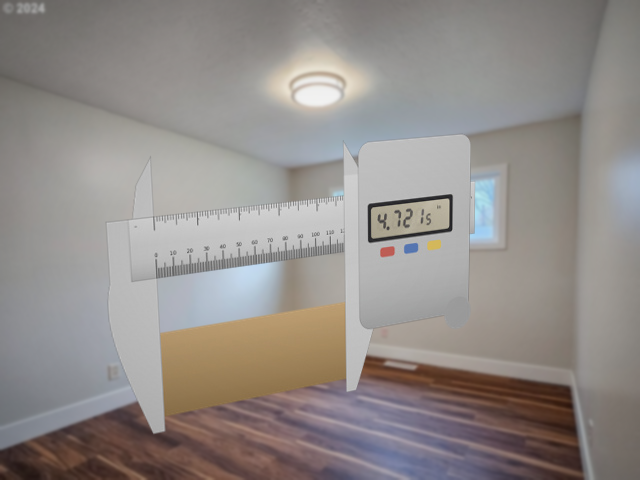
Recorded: 4.7215
